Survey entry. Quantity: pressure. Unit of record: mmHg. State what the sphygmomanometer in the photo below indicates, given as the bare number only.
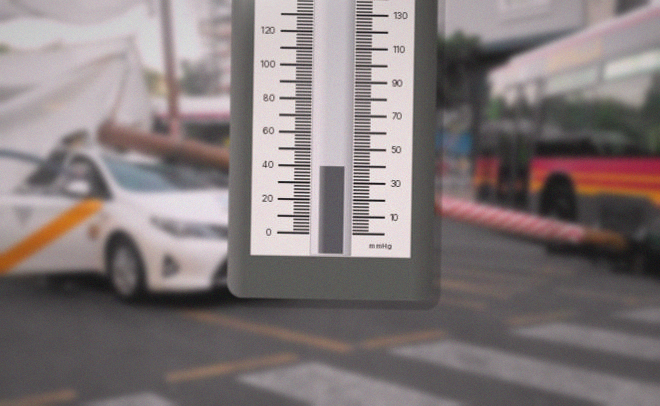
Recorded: 40
